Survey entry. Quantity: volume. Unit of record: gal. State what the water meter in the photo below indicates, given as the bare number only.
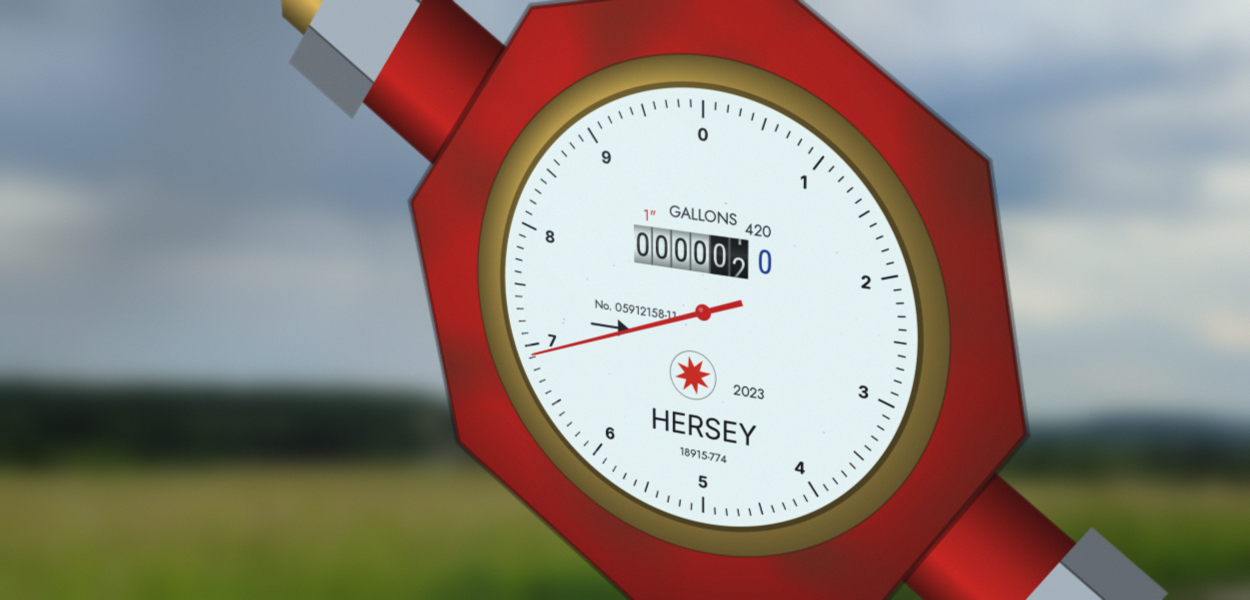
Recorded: 16.9
